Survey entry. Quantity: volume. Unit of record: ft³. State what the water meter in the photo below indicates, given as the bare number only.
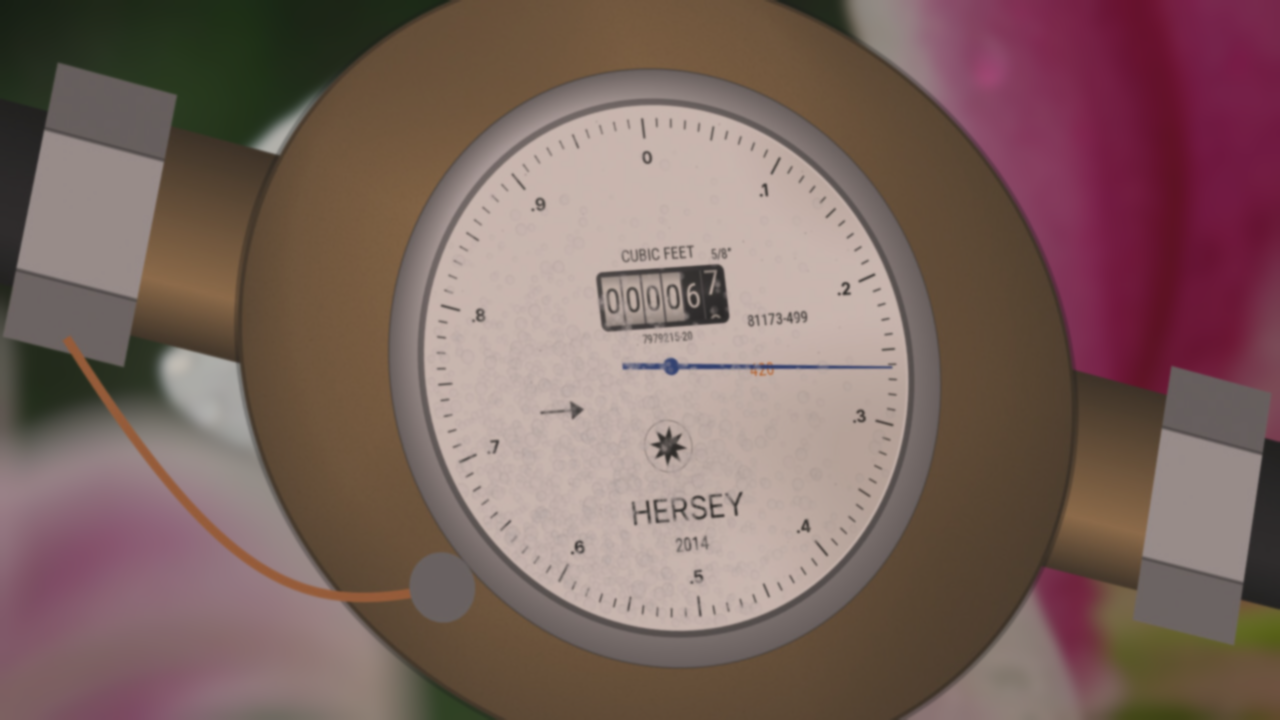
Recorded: 67.26
